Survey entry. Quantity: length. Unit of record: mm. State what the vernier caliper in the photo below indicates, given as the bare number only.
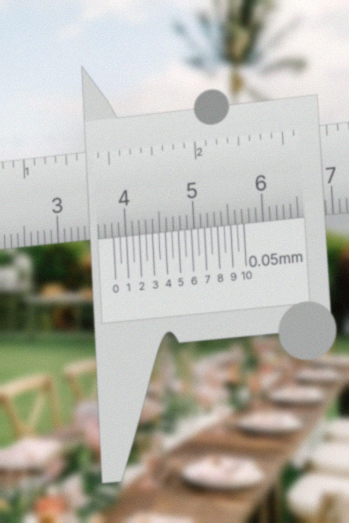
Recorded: 38.2
